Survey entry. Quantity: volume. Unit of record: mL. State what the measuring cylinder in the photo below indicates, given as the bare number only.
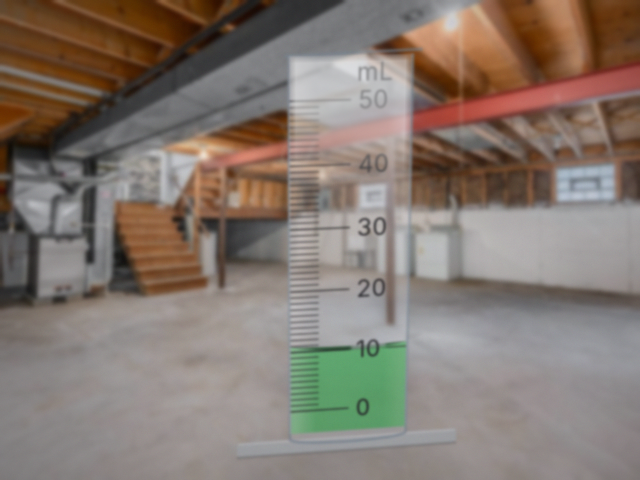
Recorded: 10
